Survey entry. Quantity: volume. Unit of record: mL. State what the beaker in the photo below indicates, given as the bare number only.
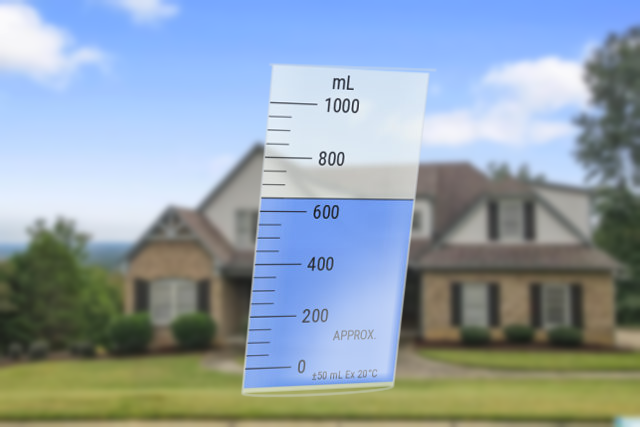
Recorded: 650
